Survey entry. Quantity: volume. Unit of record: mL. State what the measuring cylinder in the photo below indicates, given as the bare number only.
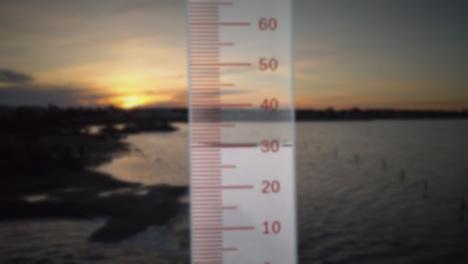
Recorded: 30
